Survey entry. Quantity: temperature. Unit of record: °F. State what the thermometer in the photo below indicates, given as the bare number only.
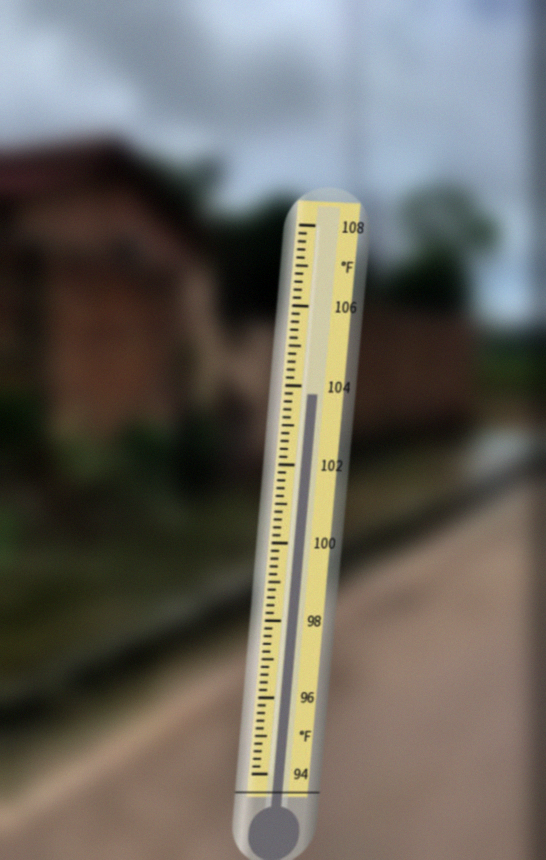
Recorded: 103.8
